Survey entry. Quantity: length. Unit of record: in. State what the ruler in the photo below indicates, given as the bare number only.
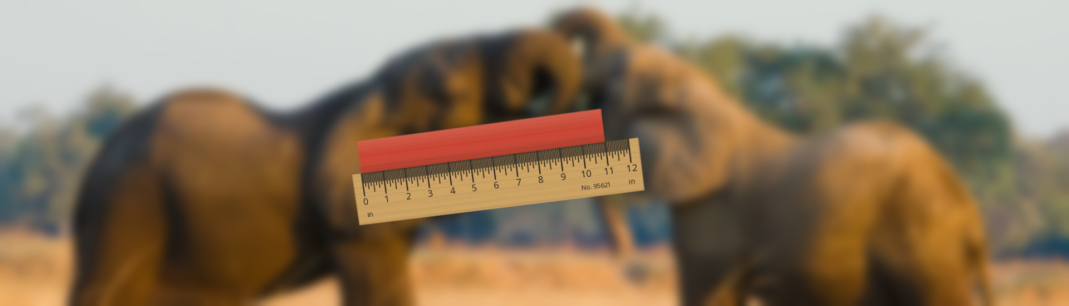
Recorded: 11
